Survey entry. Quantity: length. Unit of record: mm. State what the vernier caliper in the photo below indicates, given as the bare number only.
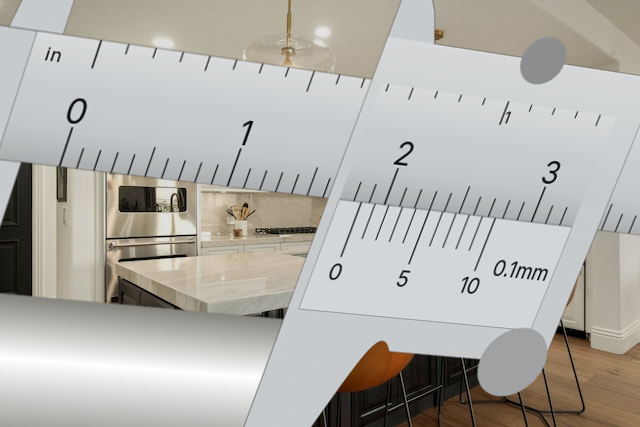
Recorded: 18.5
